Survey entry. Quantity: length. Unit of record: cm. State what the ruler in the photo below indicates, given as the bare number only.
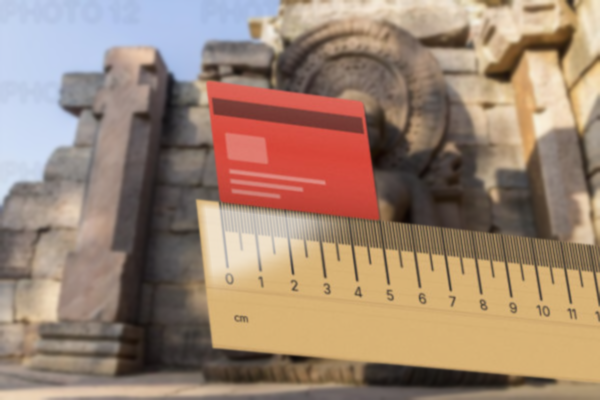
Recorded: 5
